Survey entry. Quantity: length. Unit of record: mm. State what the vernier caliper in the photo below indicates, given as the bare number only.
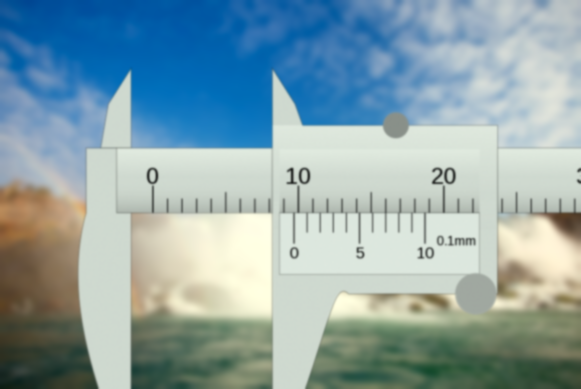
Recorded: 9.7
